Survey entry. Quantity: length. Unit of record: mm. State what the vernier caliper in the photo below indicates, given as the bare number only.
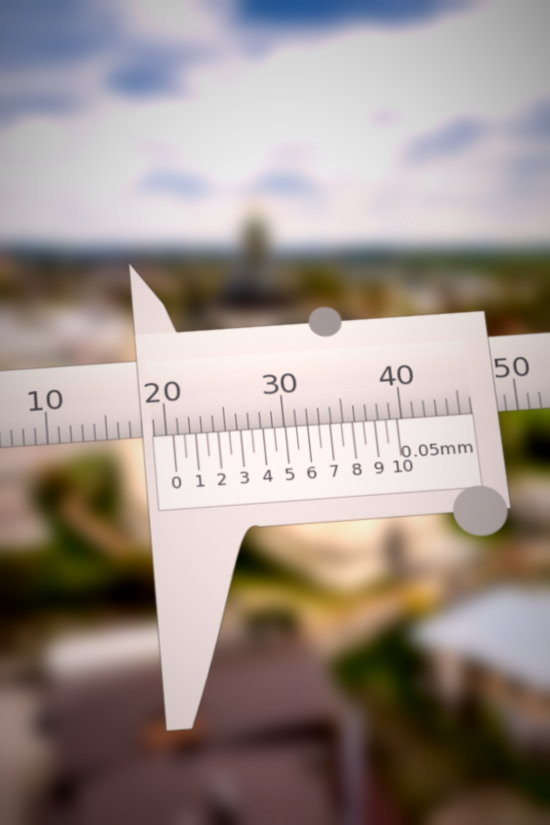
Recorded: 20.6
